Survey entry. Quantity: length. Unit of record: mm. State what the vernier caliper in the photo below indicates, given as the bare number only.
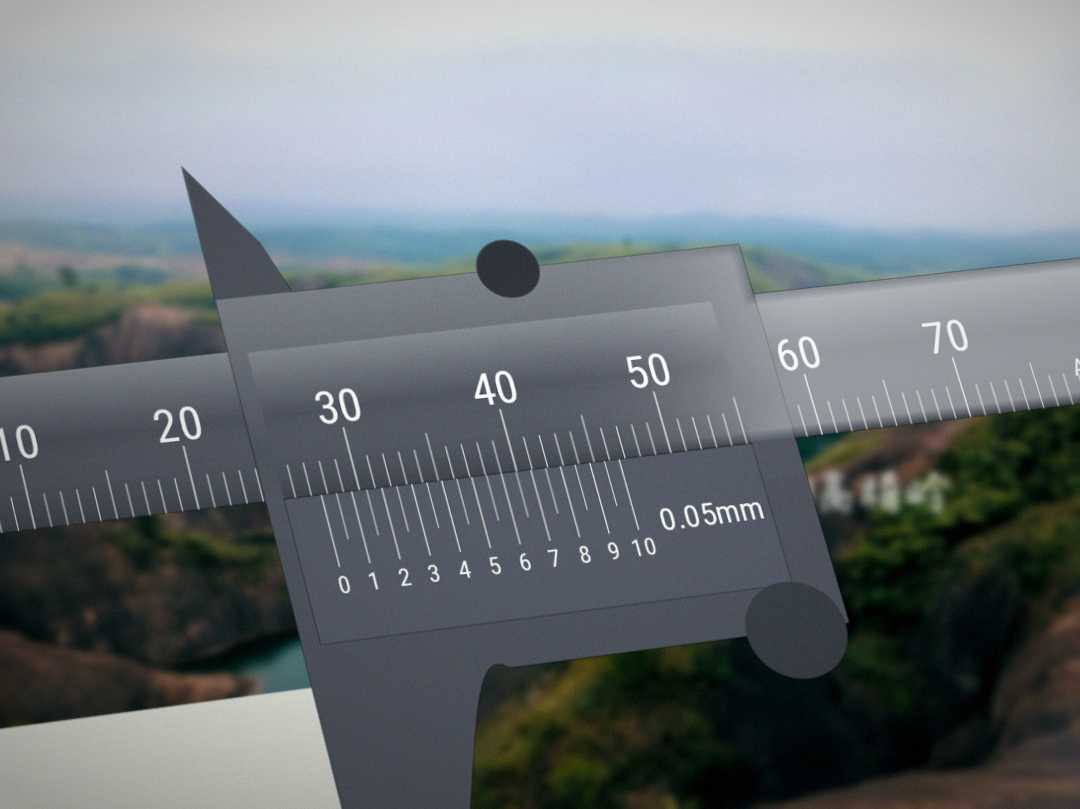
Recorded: 27.6
